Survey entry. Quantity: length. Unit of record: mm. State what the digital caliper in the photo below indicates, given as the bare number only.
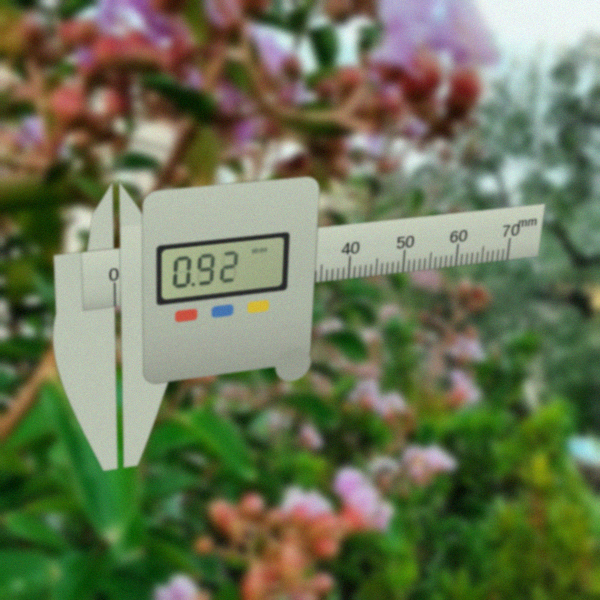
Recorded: 0.92
